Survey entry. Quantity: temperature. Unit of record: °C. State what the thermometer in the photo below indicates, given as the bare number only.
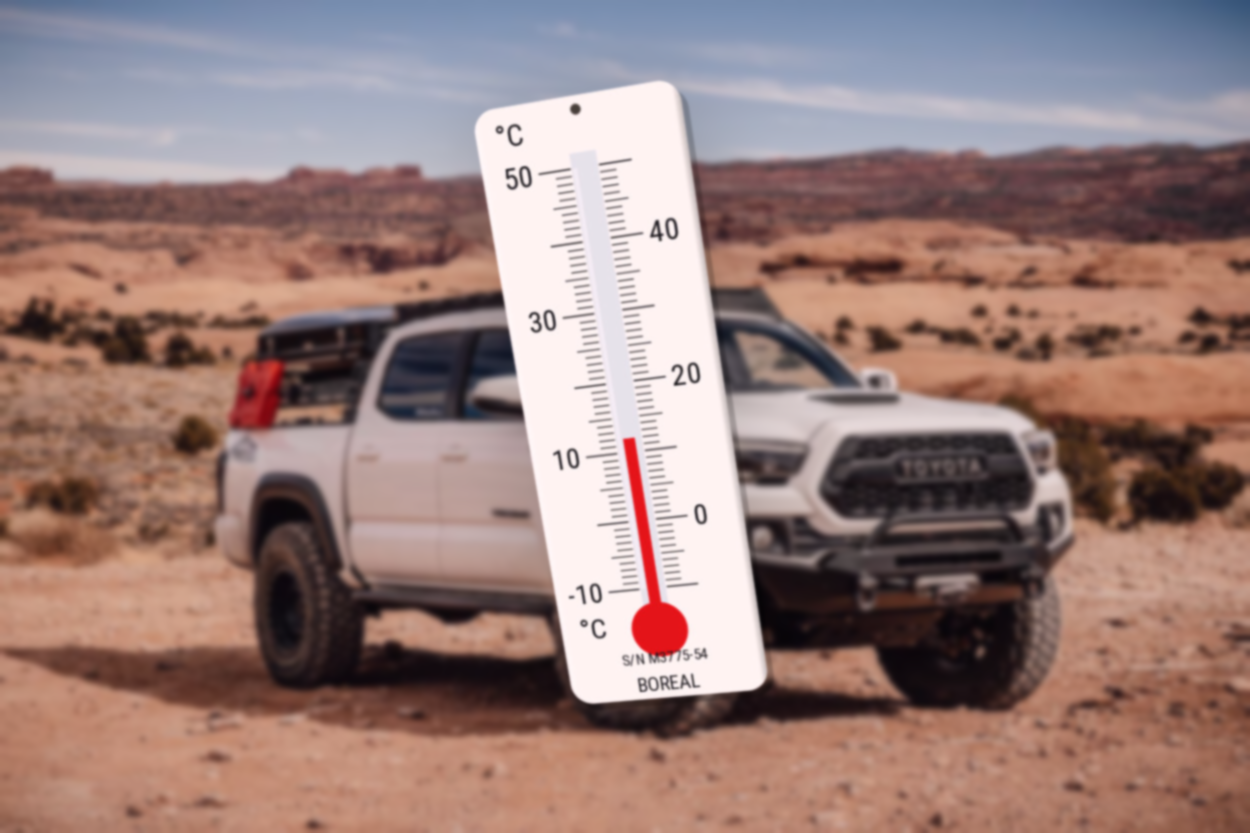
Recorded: 12
